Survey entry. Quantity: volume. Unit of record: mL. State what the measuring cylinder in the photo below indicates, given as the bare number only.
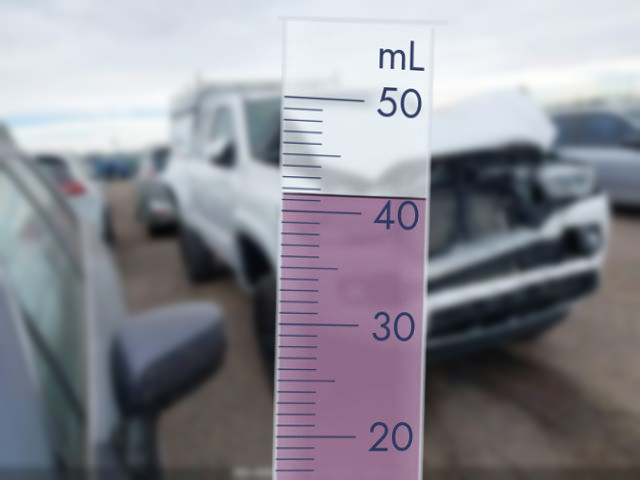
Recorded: 41.5
